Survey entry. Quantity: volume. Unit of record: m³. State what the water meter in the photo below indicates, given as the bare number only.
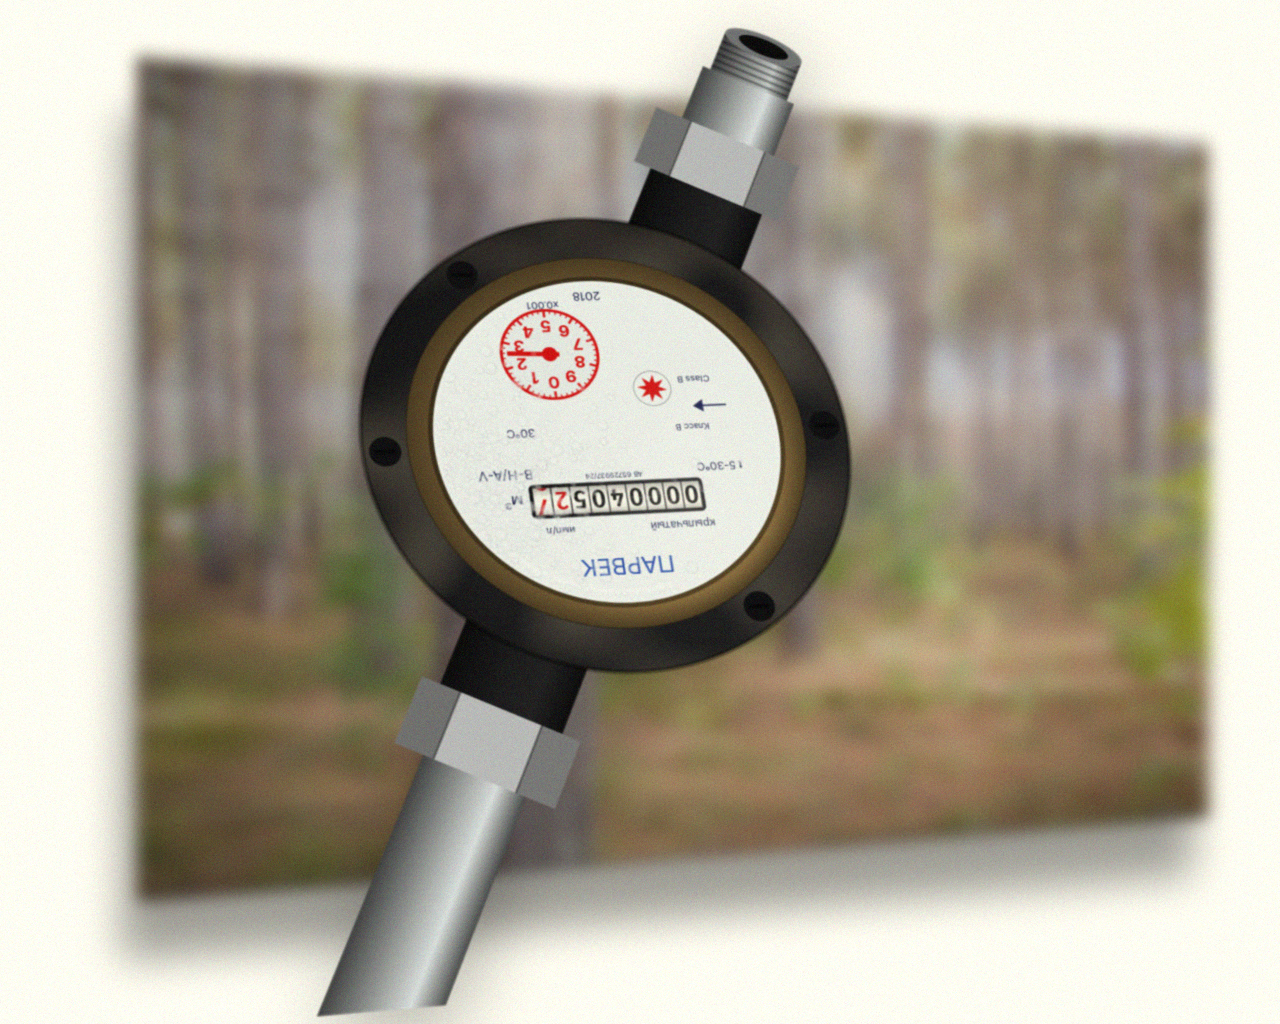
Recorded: 405.272
